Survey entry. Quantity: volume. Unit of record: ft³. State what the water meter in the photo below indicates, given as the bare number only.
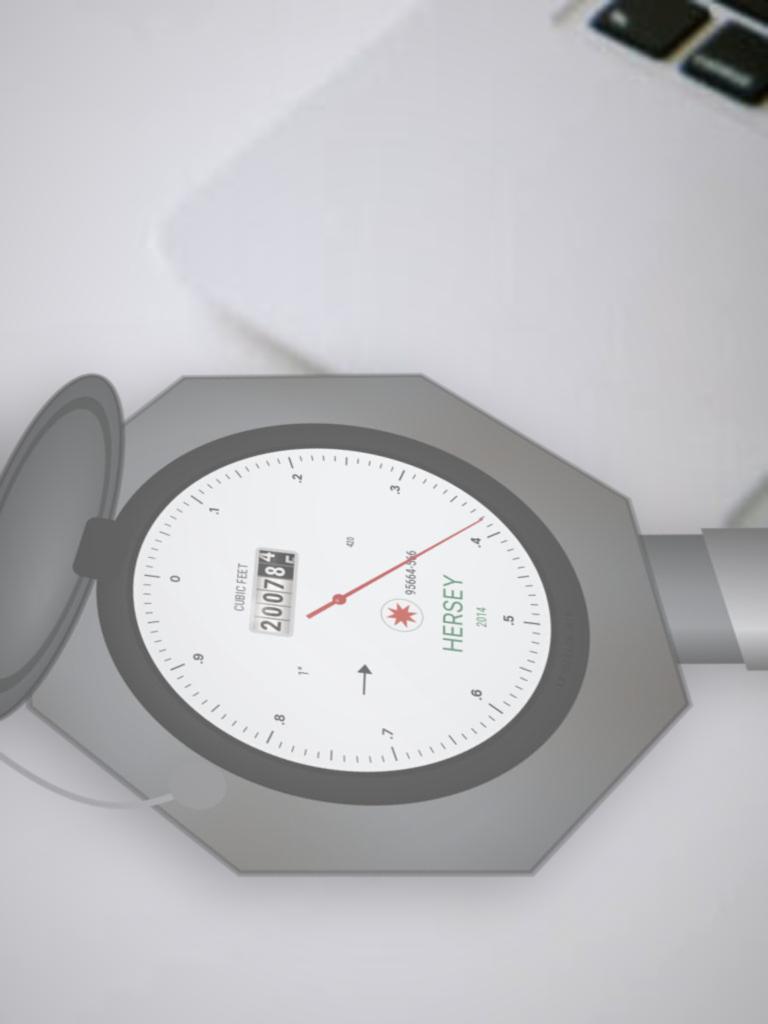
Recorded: 200784.38
